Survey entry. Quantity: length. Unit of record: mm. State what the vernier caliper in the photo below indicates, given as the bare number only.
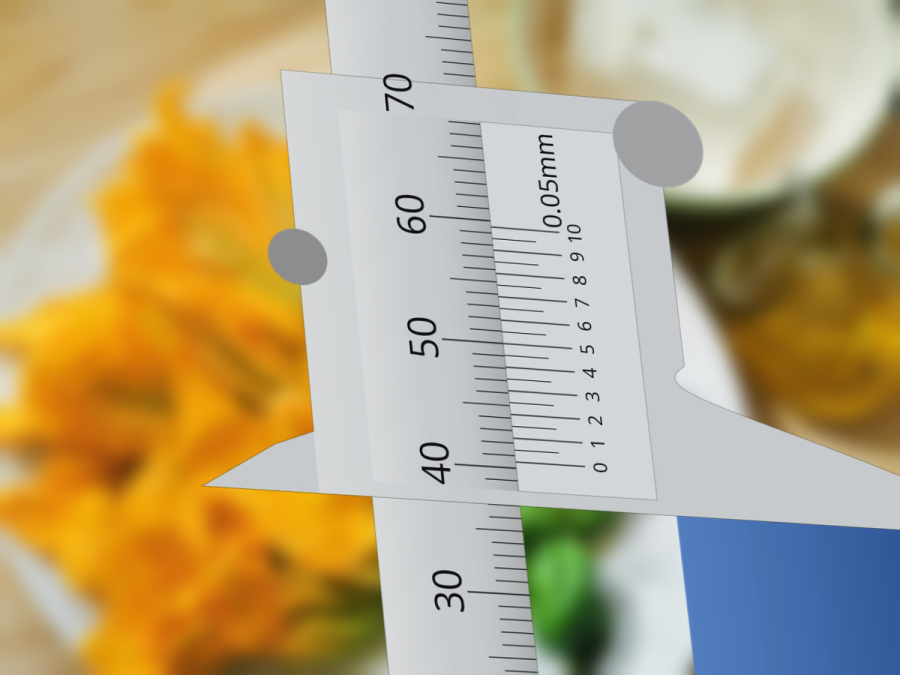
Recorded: 40.5
